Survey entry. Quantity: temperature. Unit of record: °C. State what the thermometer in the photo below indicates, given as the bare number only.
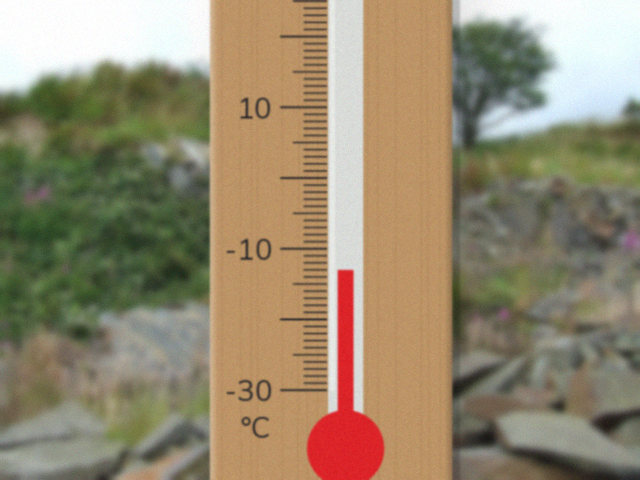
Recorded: -13
